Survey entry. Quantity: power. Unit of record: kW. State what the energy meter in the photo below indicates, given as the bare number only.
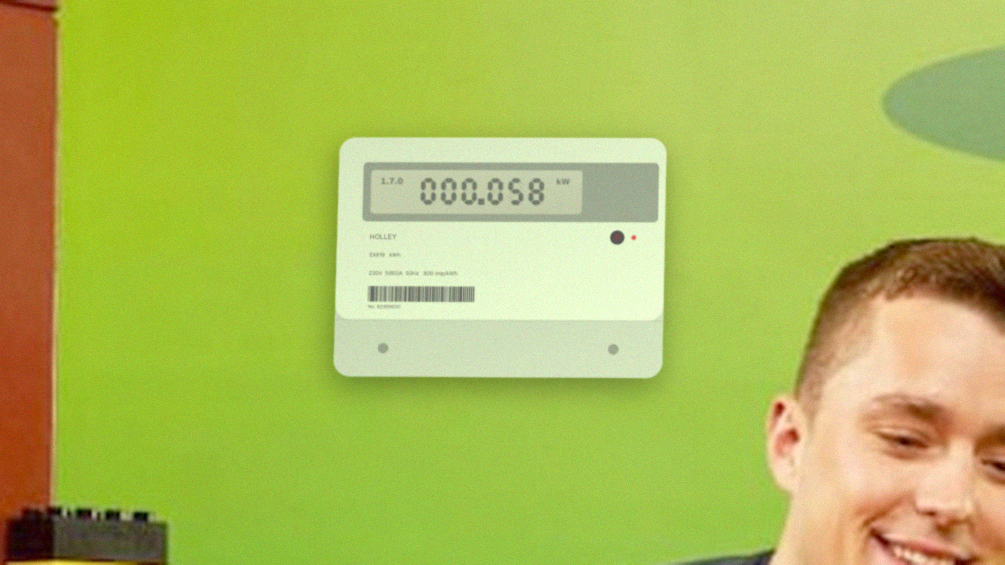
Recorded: 0.058
